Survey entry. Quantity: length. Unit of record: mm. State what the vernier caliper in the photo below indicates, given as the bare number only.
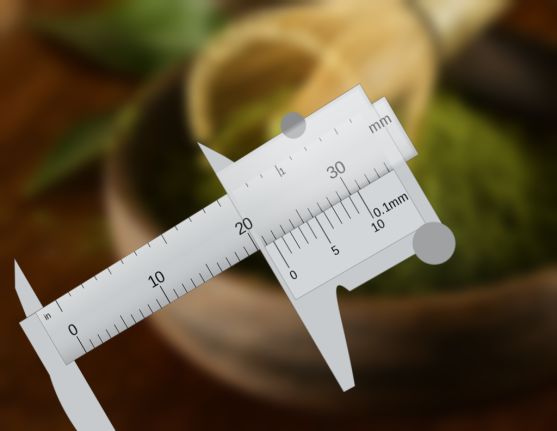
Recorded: 21.7
